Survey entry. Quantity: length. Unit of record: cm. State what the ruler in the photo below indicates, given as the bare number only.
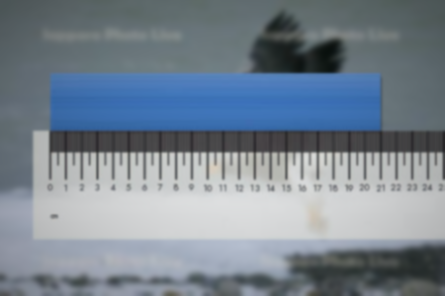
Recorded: 21
